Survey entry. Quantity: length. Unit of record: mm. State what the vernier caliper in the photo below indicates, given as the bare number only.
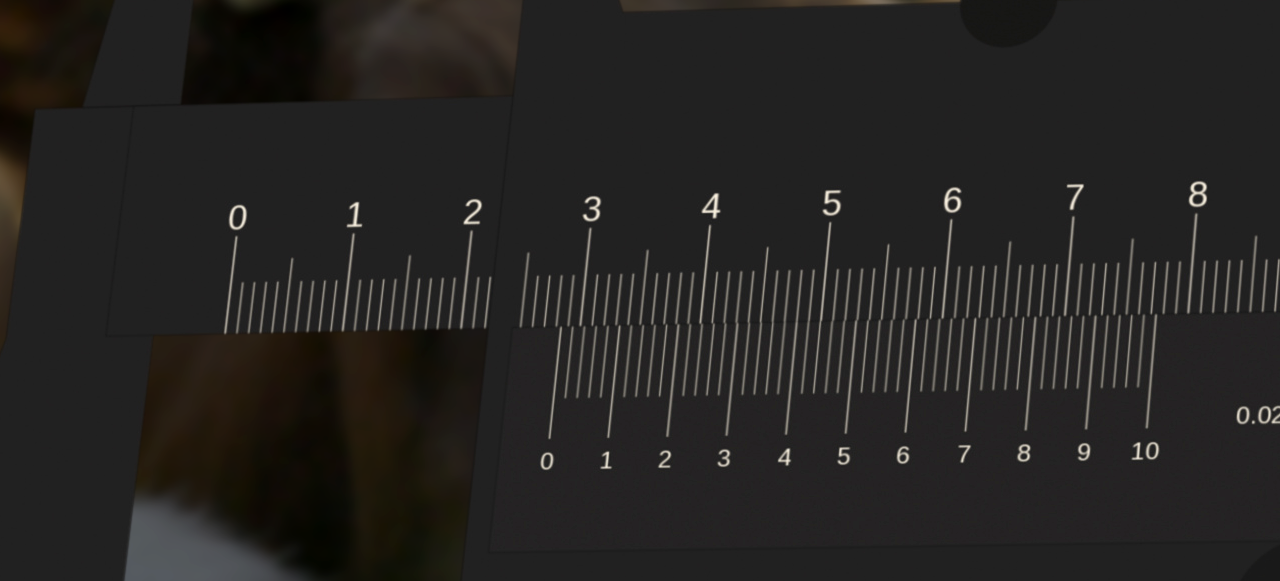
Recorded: 28.4
